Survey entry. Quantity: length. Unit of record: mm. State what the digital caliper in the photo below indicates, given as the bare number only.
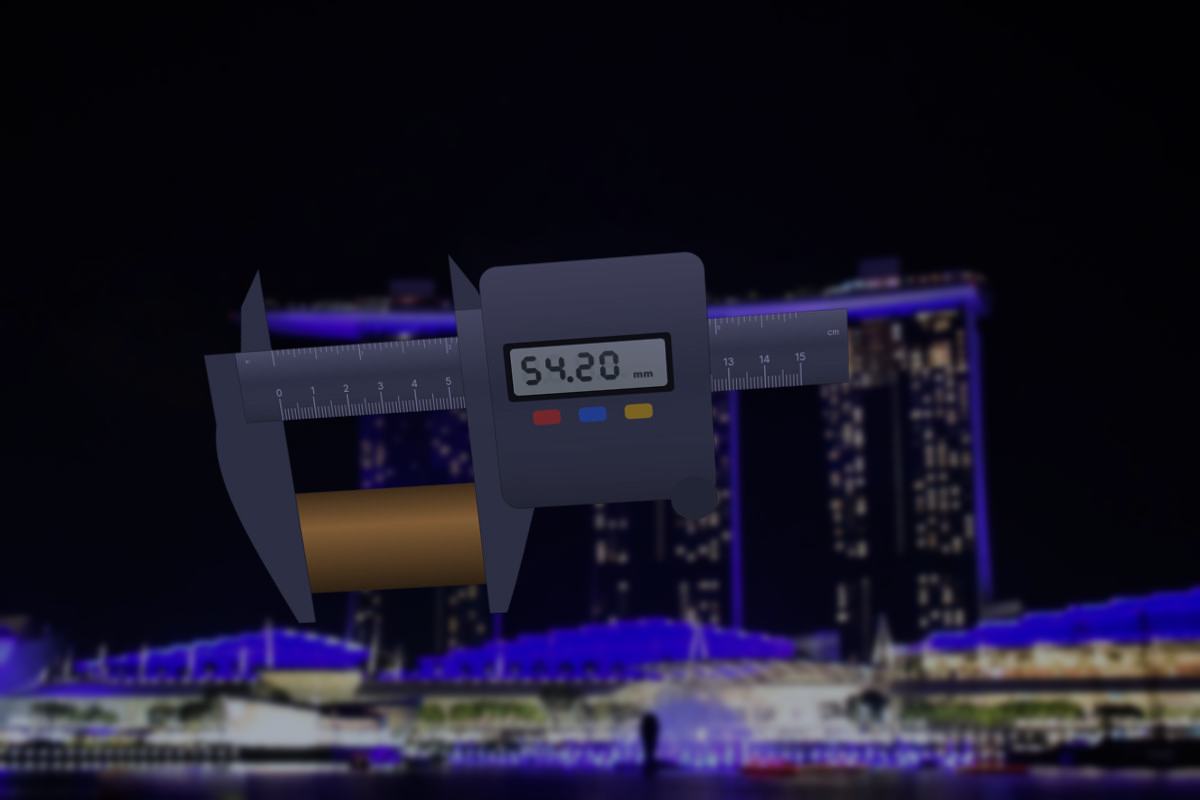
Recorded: 54.20
